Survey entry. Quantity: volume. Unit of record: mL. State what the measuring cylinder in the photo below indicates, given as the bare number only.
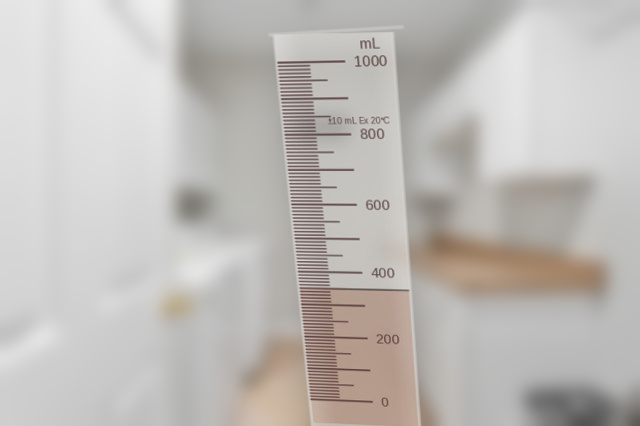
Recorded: 350
